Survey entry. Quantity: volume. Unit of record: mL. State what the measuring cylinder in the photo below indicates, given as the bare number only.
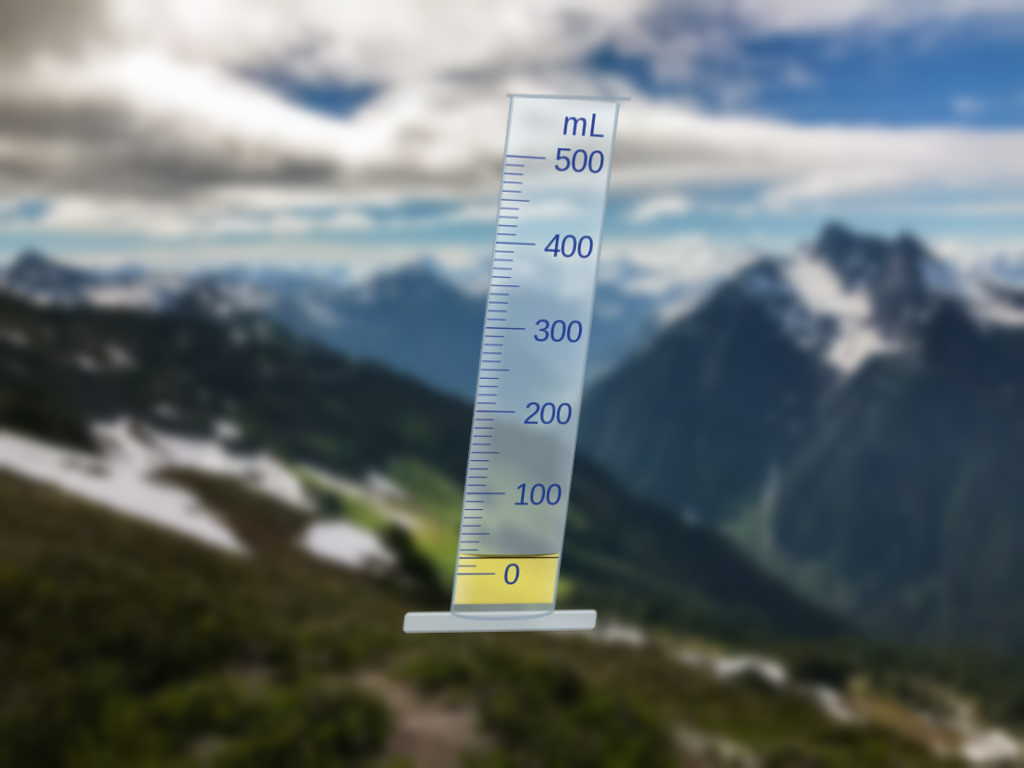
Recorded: 20
